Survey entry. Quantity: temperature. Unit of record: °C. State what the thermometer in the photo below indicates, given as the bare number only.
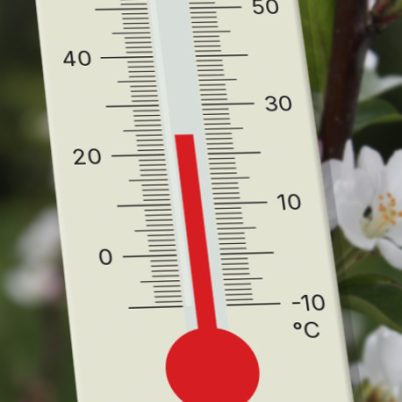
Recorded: 24
